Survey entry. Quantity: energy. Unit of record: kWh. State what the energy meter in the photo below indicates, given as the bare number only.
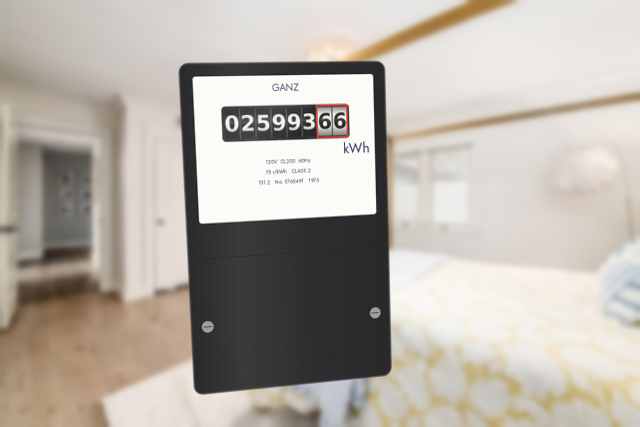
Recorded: 25993.66
